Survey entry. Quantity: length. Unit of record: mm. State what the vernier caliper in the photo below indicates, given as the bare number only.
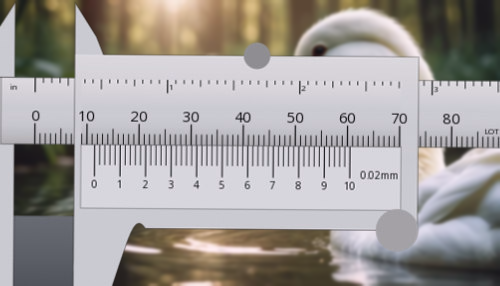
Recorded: 11.5
